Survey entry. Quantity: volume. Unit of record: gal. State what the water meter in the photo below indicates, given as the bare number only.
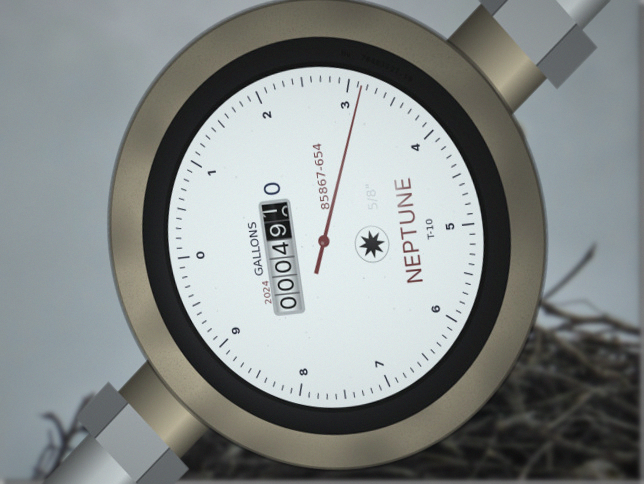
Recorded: 4913.1
